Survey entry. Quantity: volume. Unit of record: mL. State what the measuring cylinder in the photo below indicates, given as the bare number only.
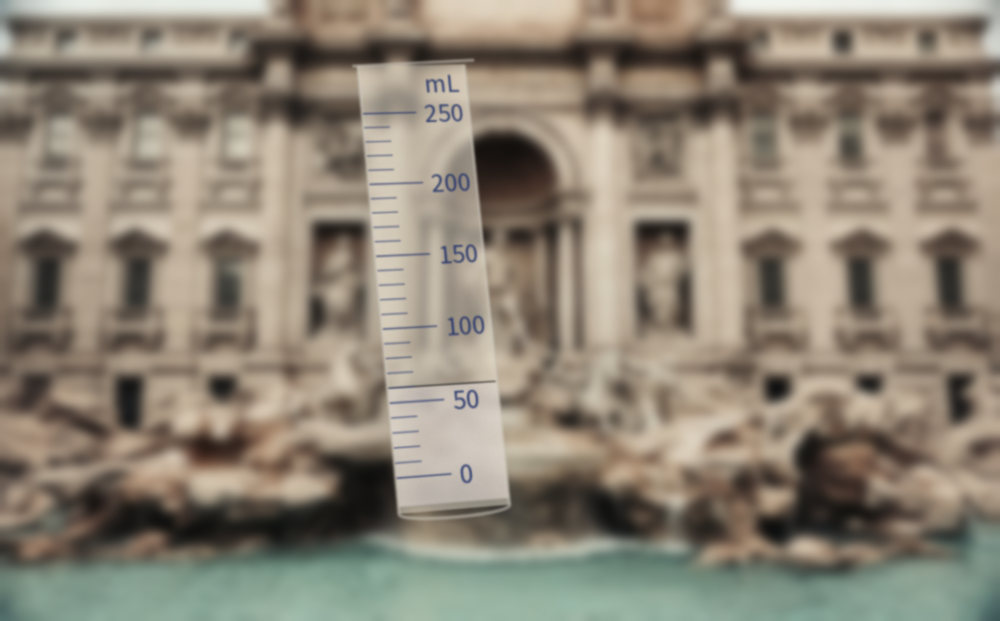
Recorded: 60
